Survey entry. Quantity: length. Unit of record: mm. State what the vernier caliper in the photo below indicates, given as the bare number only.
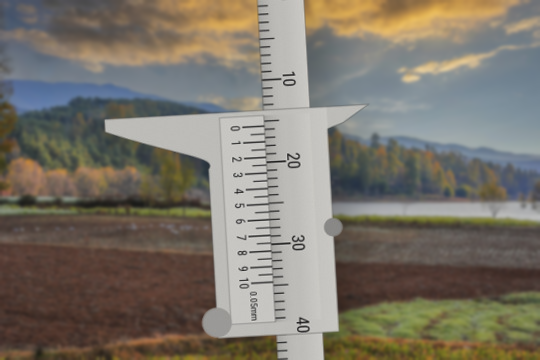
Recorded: 15.6
